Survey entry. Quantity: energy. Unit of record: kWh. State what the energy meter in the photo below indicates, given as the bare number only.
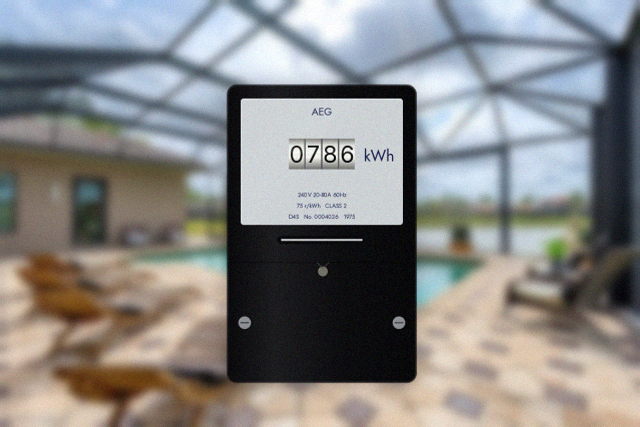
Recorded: 786
